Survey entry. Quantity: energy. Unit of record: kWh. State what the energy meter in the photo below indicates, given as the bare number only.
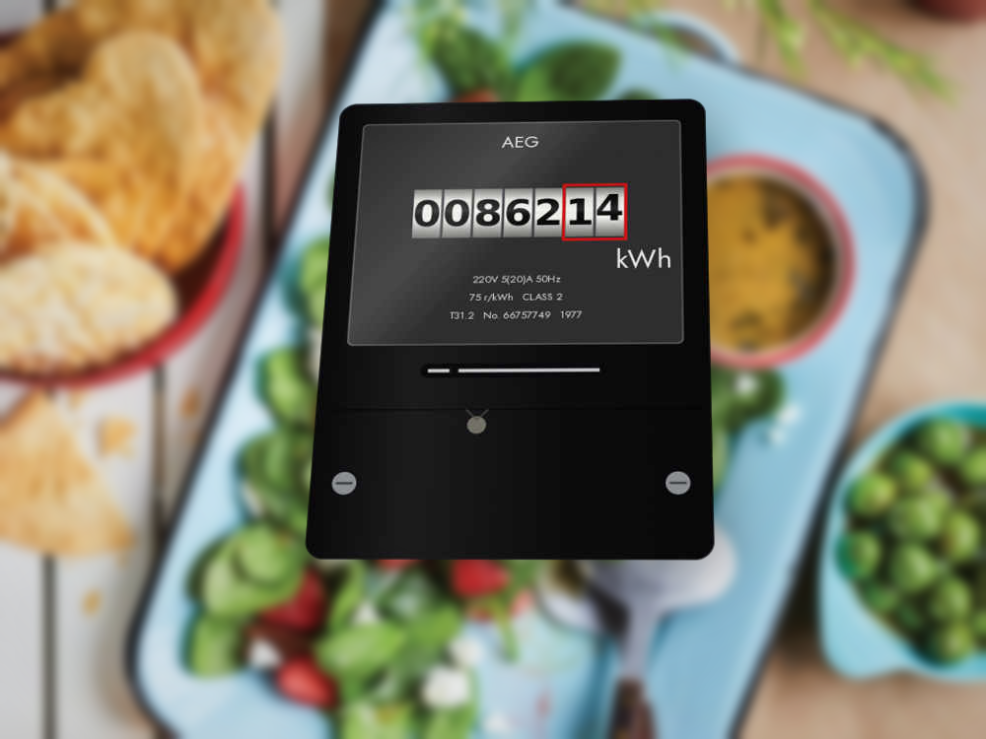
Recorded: 862.14
